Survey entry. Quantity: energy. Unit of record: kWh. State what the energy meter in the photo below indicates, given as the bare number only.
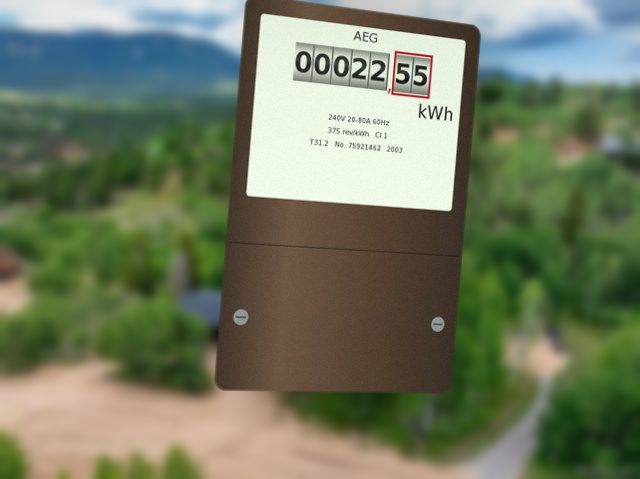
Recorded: 22.55
